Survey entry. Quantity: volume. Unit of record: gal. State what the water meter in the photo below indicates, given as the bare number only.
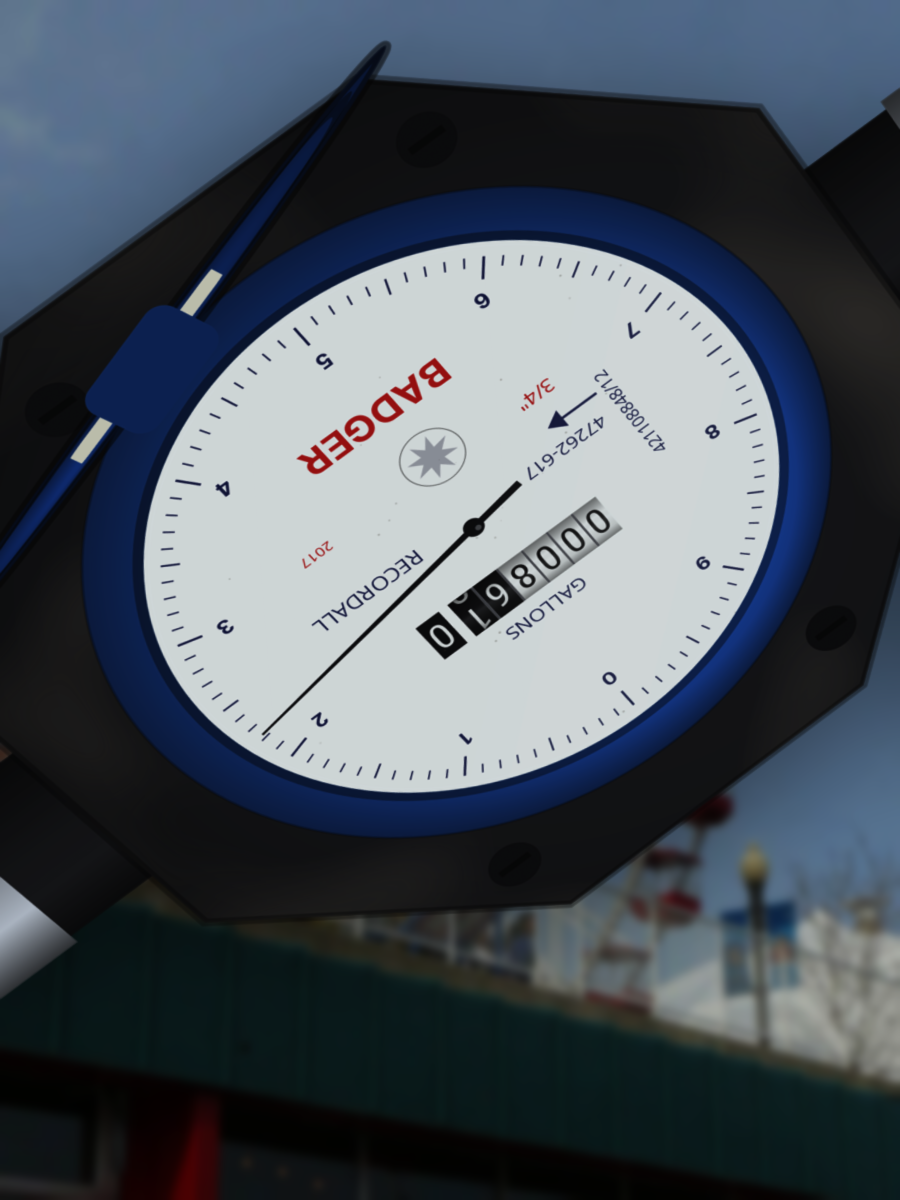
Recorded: 8612.2
